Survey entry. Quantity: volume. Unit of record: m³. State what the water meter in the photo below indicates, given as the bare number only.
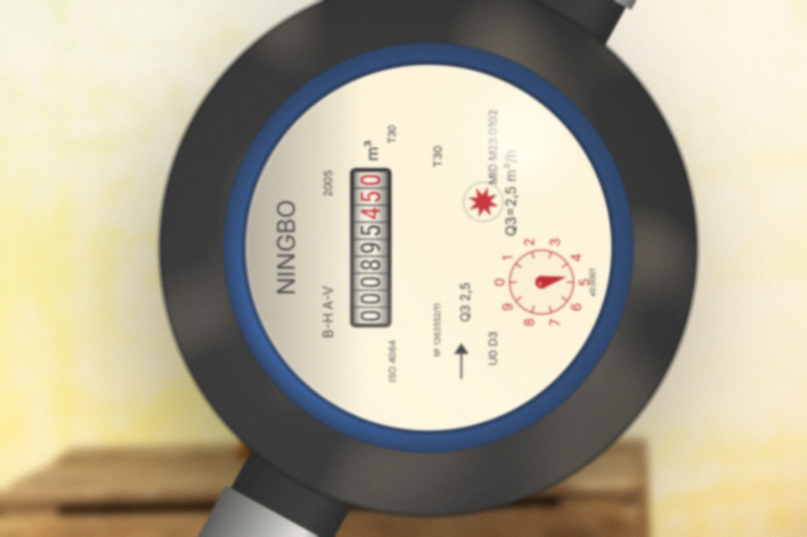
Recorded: 895.4504
